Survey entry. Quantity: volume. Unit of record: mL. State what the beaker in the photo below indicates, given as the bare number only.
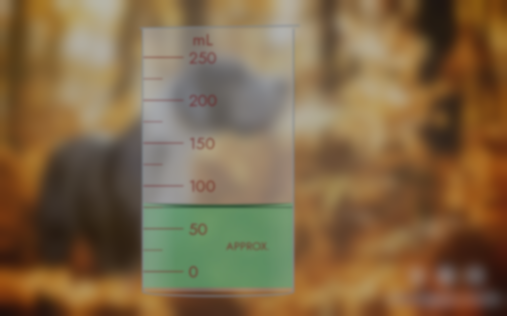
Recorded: 75
